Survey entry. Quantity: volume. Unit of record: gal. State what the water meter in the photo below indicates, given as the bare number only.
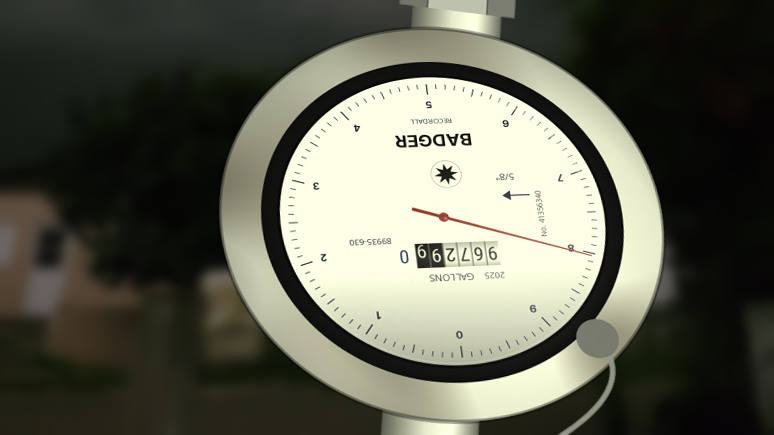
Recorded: 9672988.0
